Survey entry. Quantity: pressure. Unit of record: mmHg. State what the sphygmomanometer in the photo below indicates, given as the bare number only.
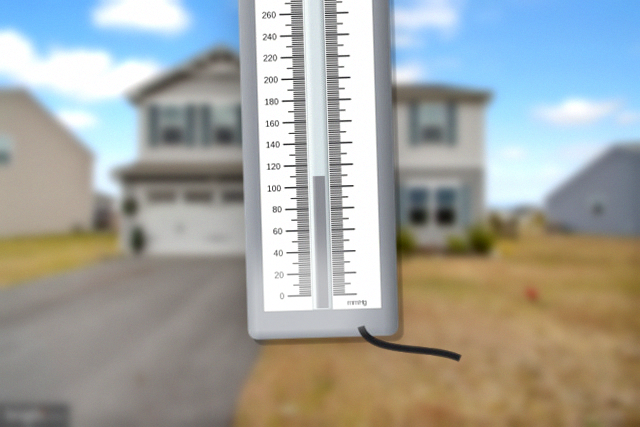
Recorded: 110
